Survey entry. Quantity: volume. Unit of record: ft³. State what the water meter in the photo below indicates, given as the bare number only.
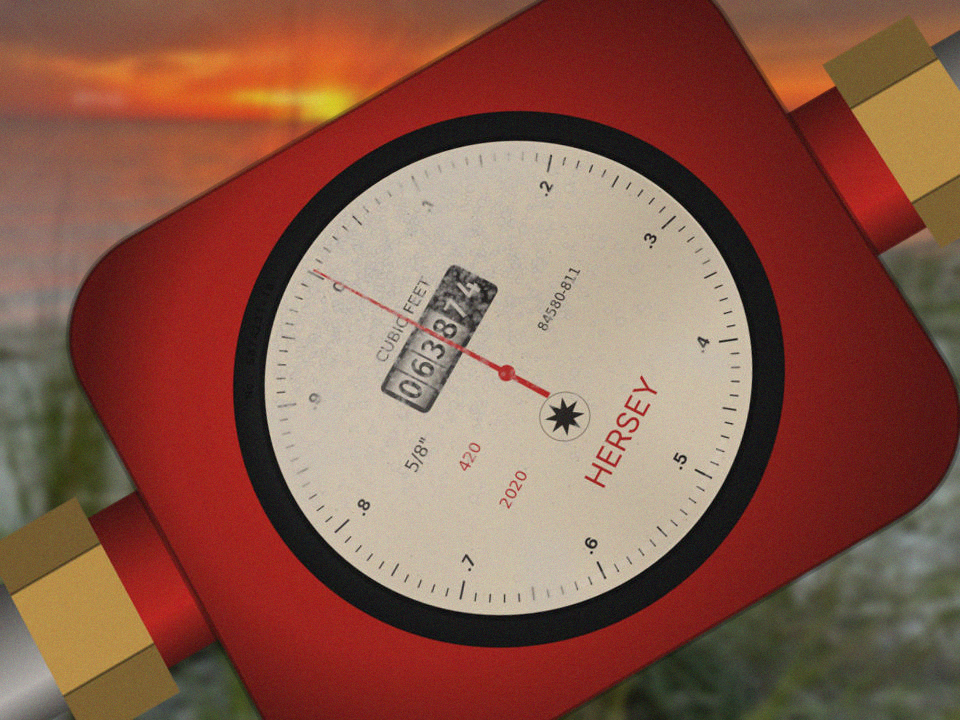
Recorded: 63874.00
